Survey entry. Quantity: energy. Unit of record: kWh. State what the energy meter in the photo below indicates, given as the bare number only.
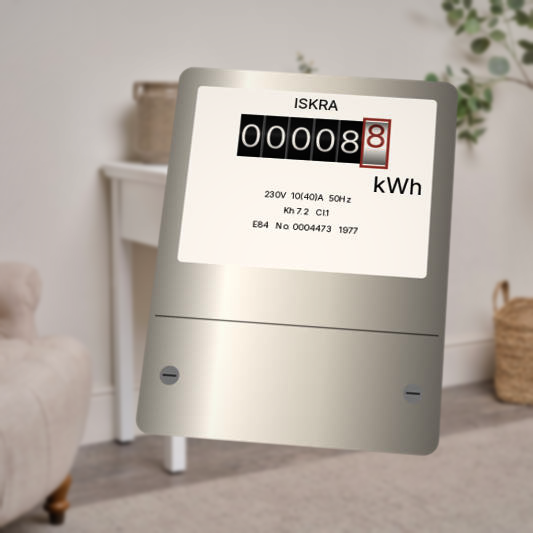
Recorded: 8.8
